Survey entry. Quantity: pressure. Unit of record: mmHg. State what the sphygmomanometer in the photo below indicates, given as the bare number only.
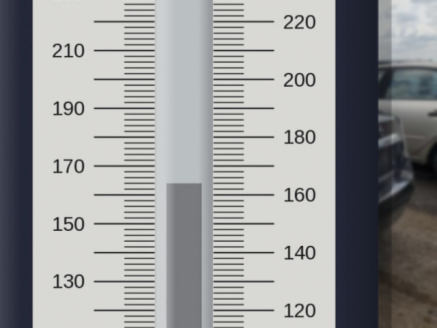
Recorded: 164
